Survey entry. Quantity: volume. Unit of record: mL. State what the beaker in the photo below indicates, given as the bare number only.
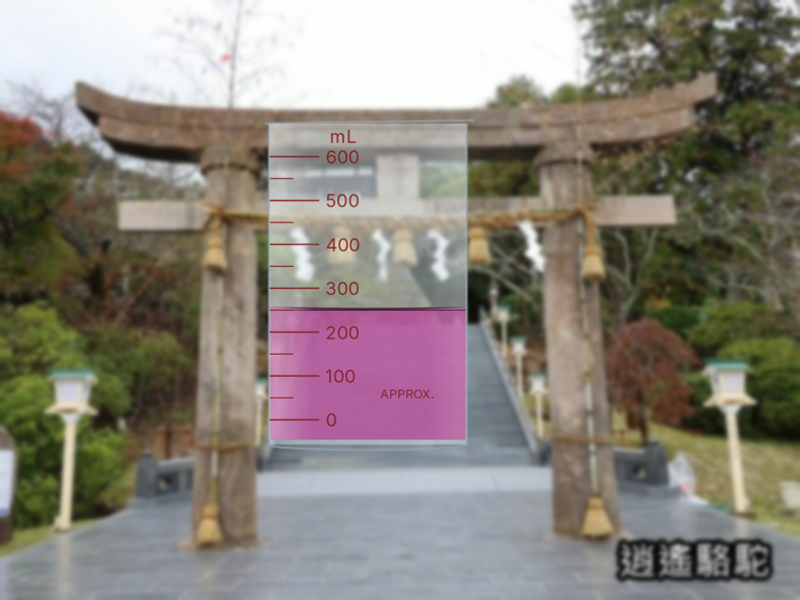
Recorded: 250
